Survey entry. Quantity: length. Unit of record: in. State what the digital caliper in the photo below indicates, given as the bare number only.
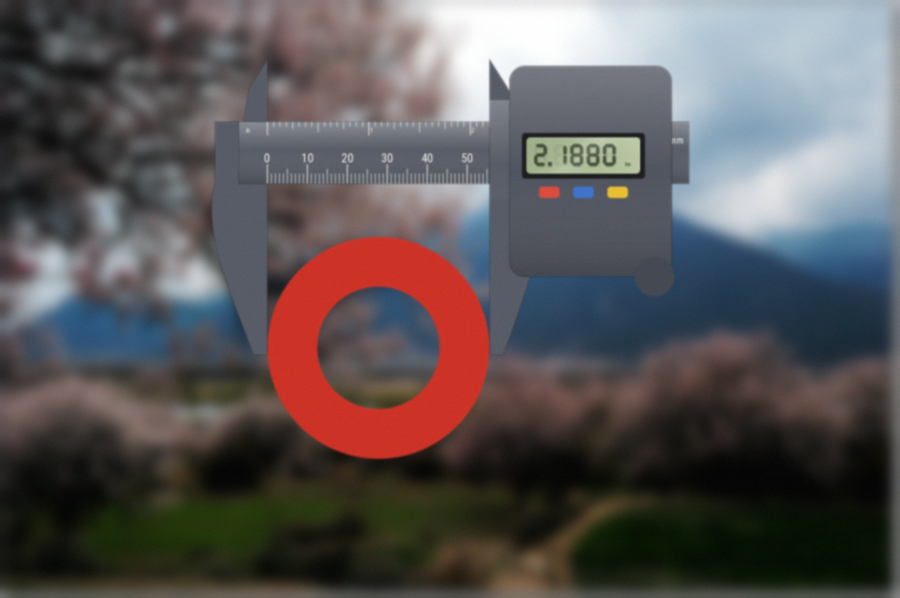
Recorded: 2.1880
